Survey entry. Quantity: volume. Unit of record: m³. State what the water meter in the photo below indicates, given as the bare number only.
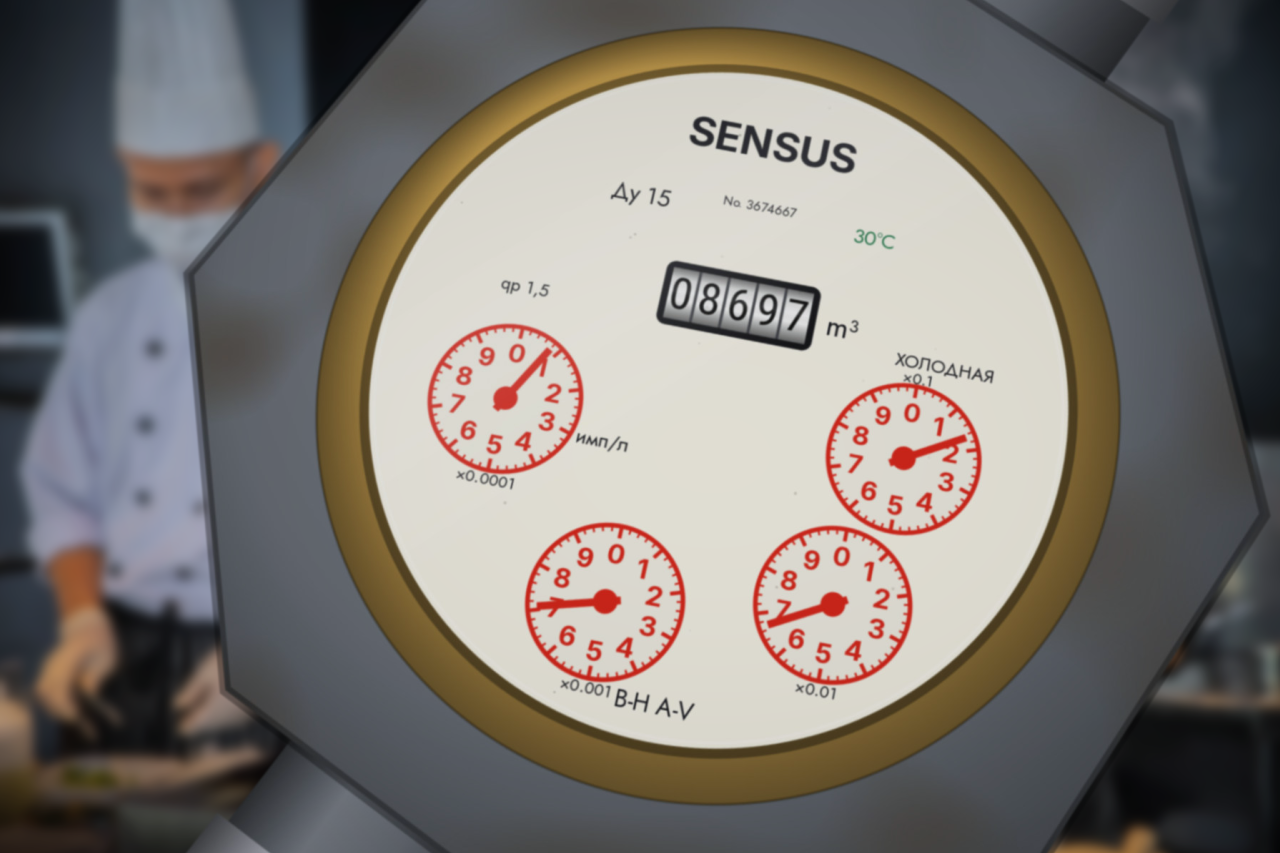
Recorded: 8697.1670
